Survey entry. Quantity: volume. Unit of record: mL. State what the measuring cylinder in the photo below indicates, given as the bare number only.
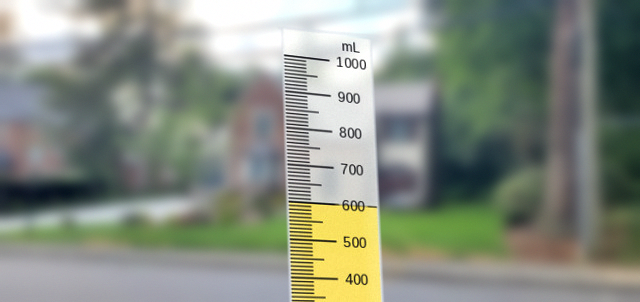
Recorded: 600
